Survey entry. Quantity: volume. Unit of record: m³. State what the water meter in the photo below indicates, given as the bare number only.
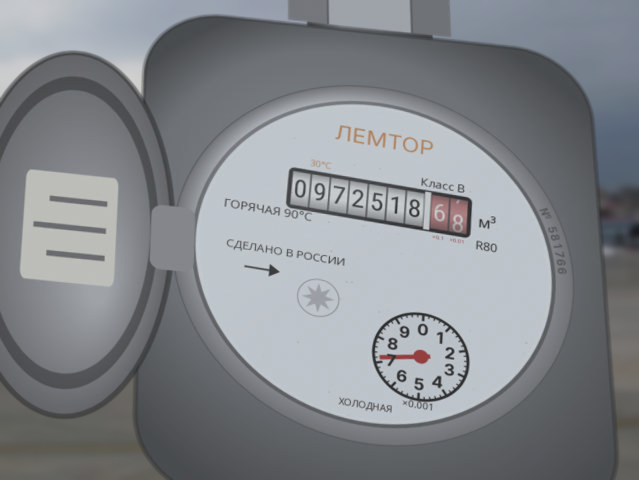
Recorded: 972518.677
